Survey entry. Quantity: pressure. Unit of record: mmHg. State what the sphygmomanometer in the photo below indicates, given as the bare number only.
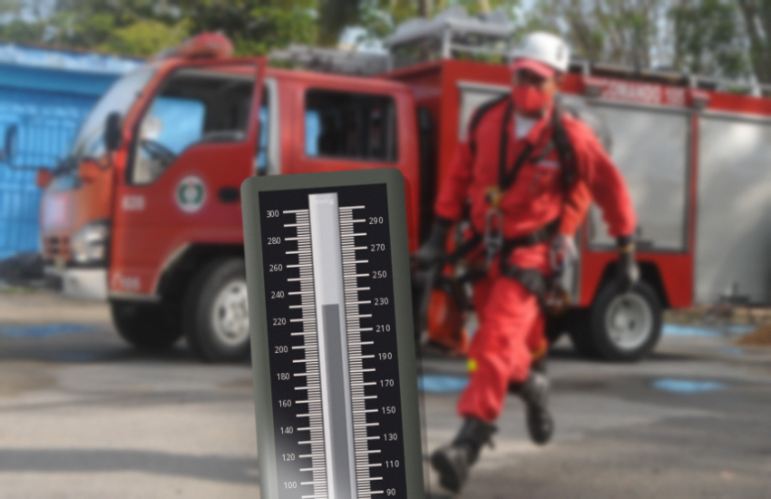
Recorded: 230
